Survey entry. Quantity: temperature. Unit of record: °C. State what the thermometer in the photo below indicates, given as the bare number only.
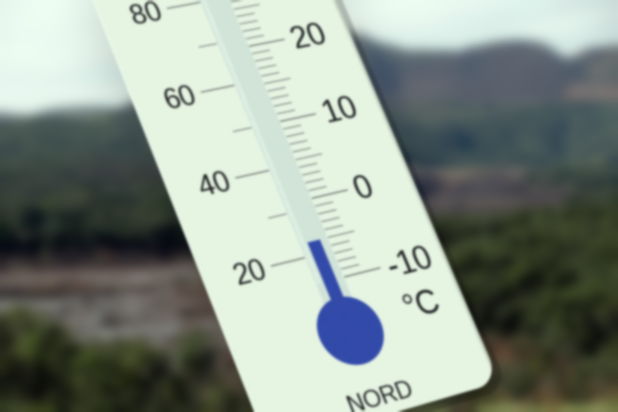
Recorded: -5
